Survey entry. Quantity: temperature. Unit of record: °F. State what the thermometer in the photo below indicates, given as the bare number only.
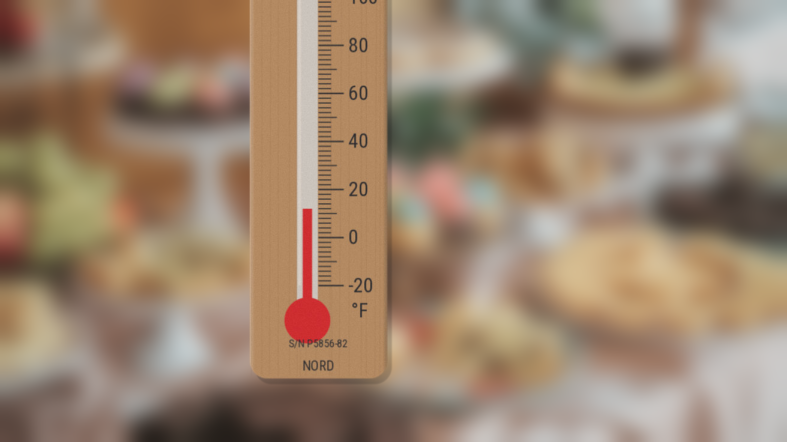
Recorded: 12
